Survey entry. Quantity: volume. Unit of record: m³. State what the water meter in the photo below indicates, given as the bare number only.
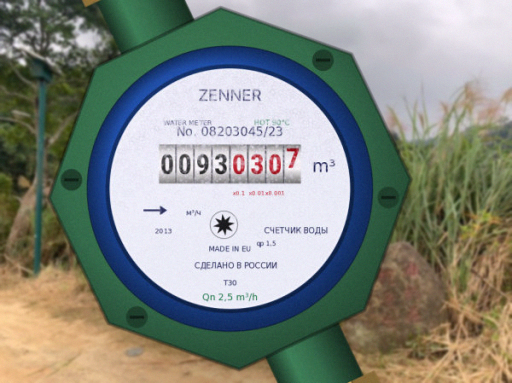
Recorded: 93.0307
